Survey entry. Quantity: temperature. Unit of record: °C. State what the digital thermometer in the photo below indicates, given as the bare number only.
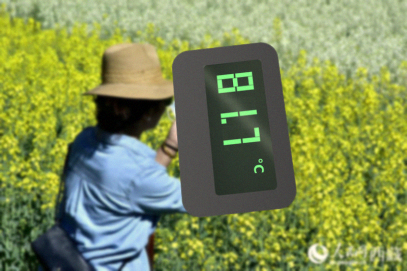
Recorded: 81.7
